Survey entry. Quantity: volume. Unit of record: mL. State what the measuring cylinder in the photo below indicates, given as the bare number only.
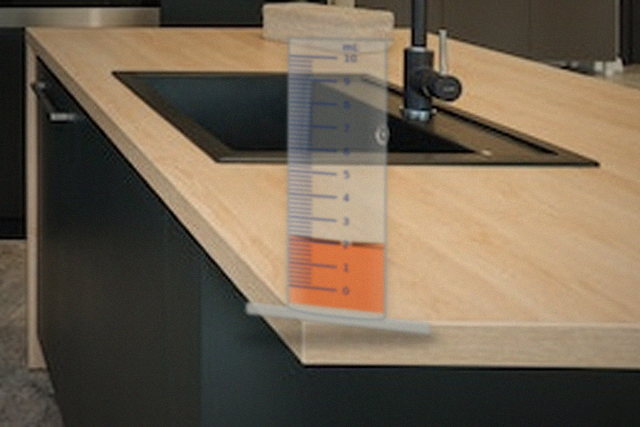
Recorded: 2
